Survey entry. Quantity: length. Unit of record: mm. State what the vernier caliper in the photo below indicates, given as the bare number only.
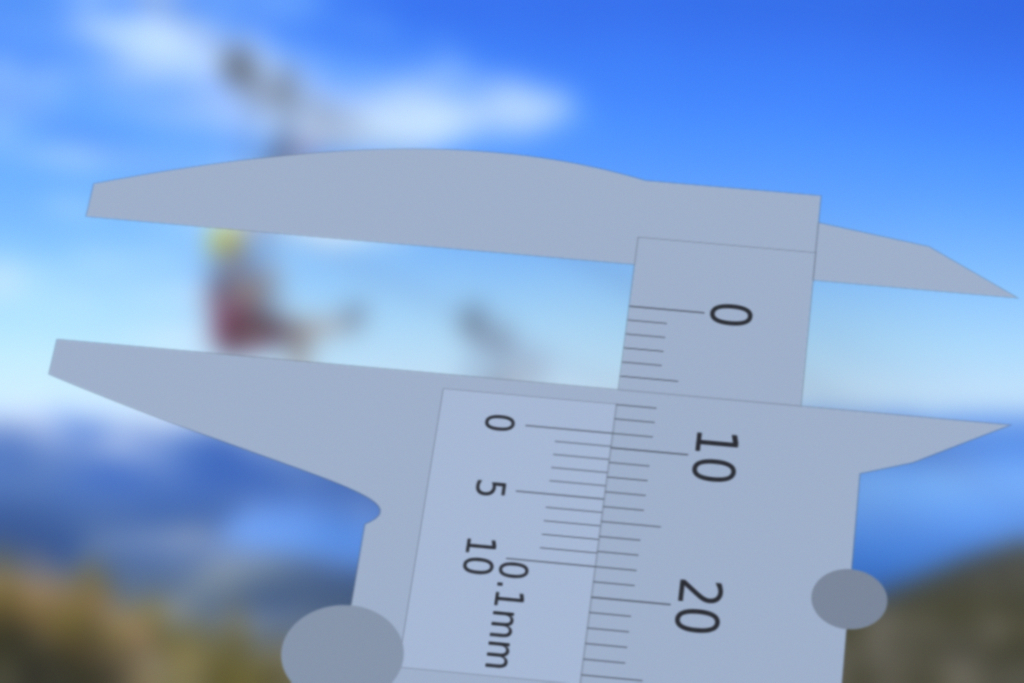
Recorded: 9.0
